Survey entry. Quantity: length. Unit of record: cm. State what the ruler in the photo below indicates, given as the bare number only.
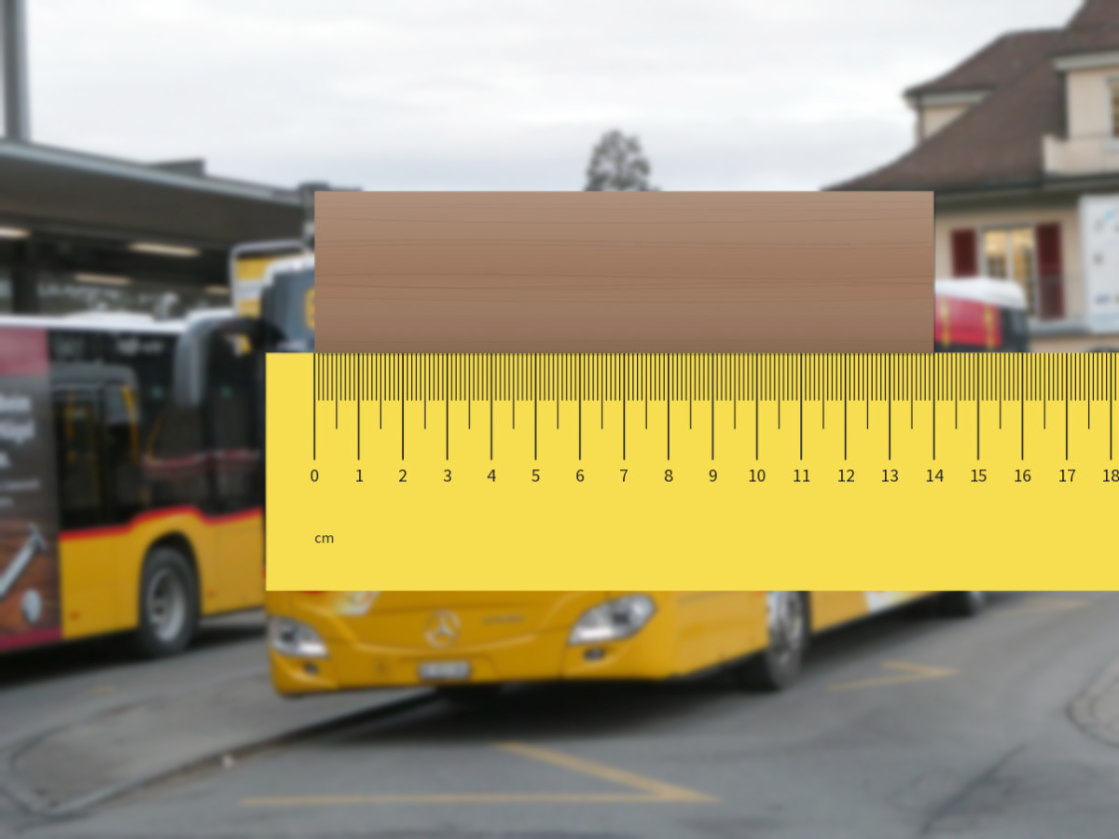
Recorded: 14
